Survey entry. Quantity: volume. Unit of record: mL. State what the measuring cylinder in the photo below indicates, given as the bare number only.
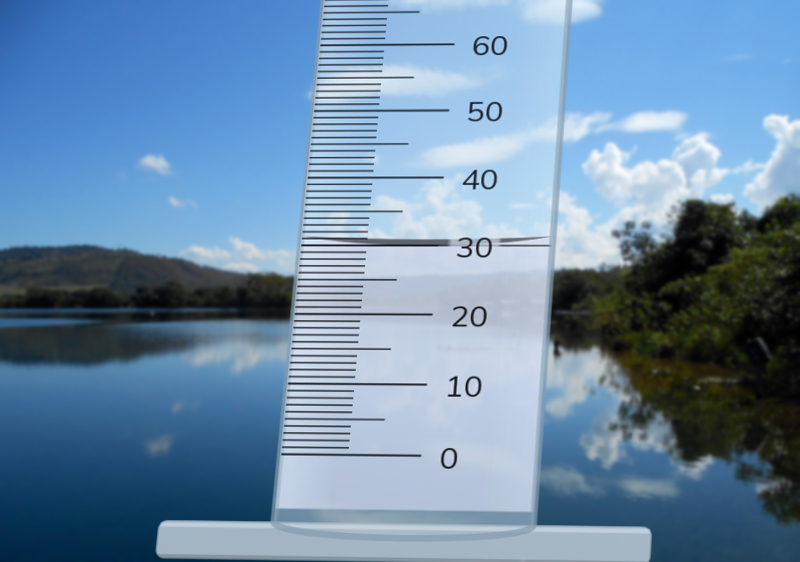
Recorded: 30
